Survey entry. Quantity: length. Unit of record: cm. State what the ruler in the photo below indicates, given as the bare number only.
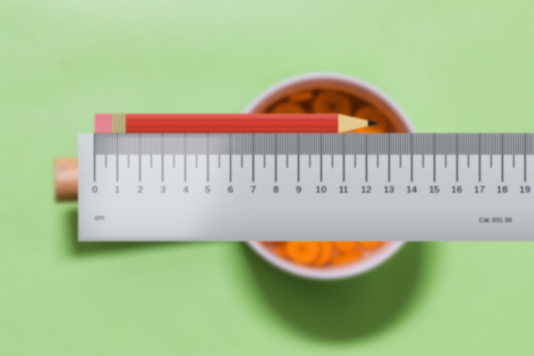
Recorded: 12.5
